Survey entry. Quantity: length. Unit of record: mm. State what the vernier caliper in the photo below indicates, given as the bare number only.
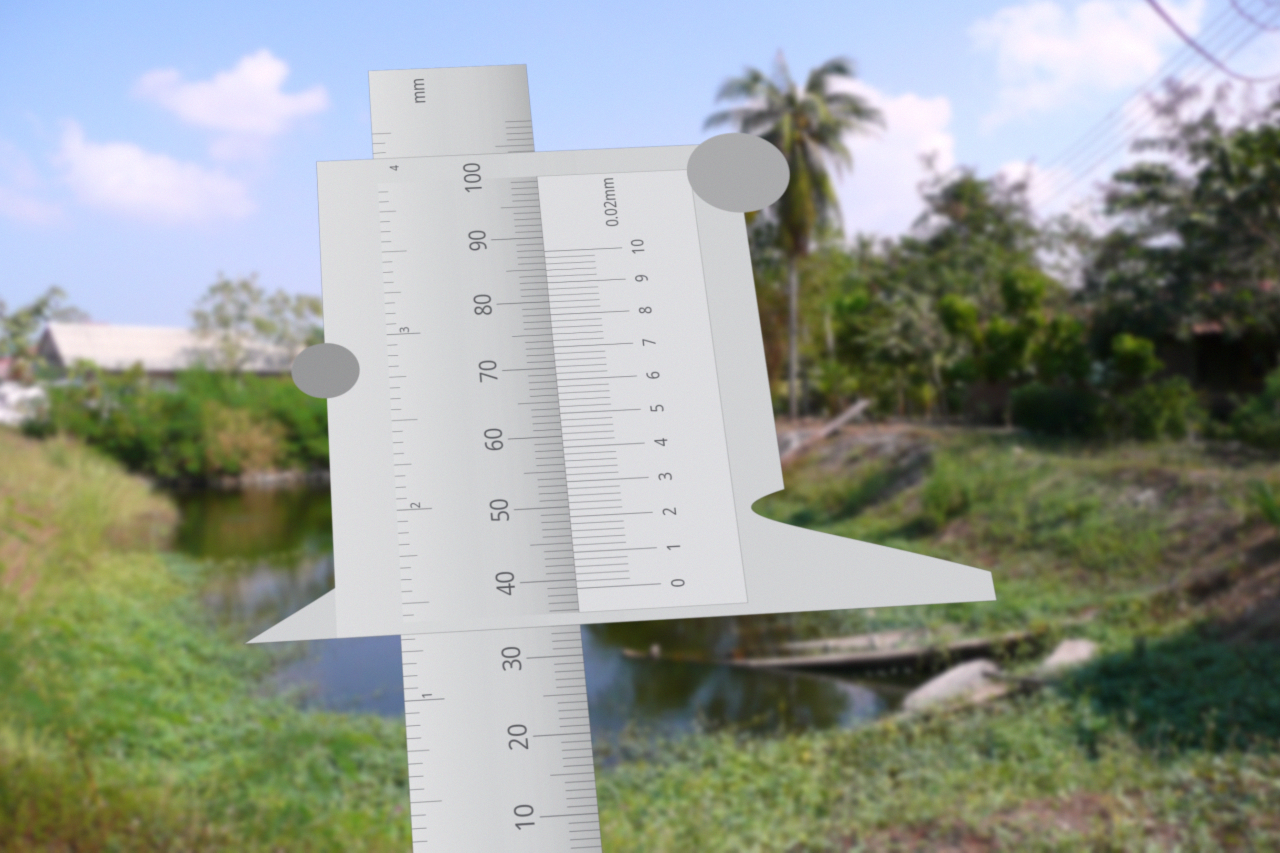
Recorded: 38.8
